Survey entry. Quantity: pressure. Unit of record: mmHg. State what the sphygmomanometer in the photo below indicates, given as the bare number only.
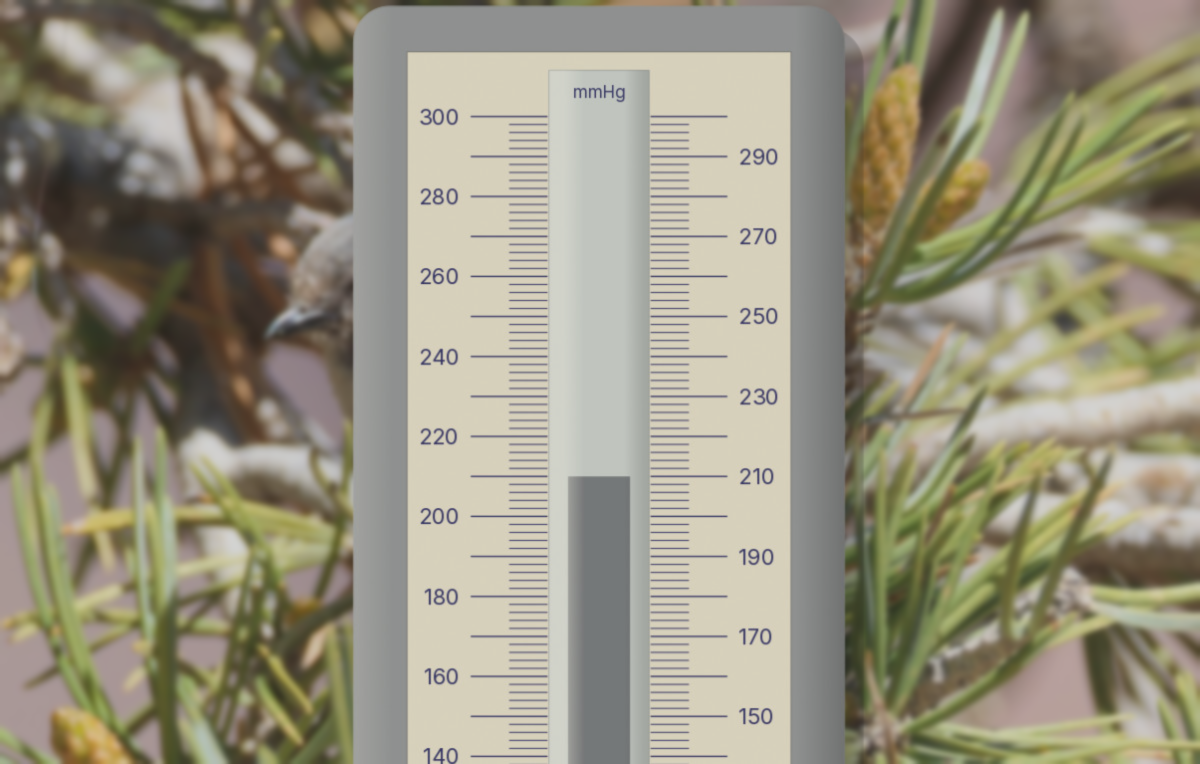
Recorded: 210
